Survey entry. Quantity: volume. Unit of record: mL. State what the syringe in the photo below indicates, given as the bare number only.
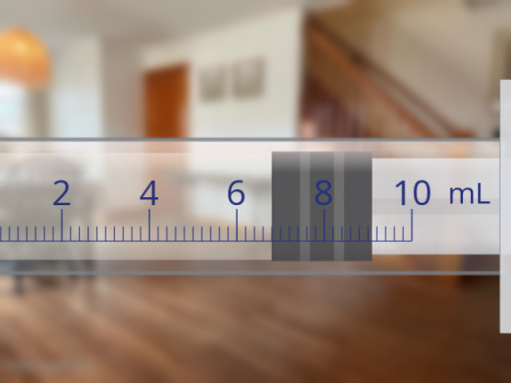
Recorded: 6.8
